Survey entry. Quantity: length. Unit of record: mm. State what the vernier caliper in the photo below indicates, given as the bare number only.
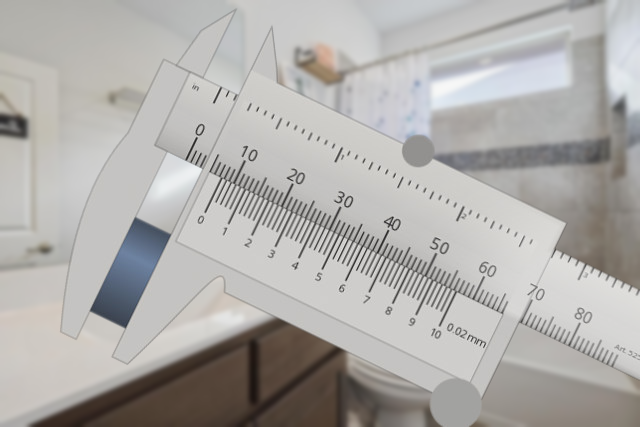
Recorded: 7.5
